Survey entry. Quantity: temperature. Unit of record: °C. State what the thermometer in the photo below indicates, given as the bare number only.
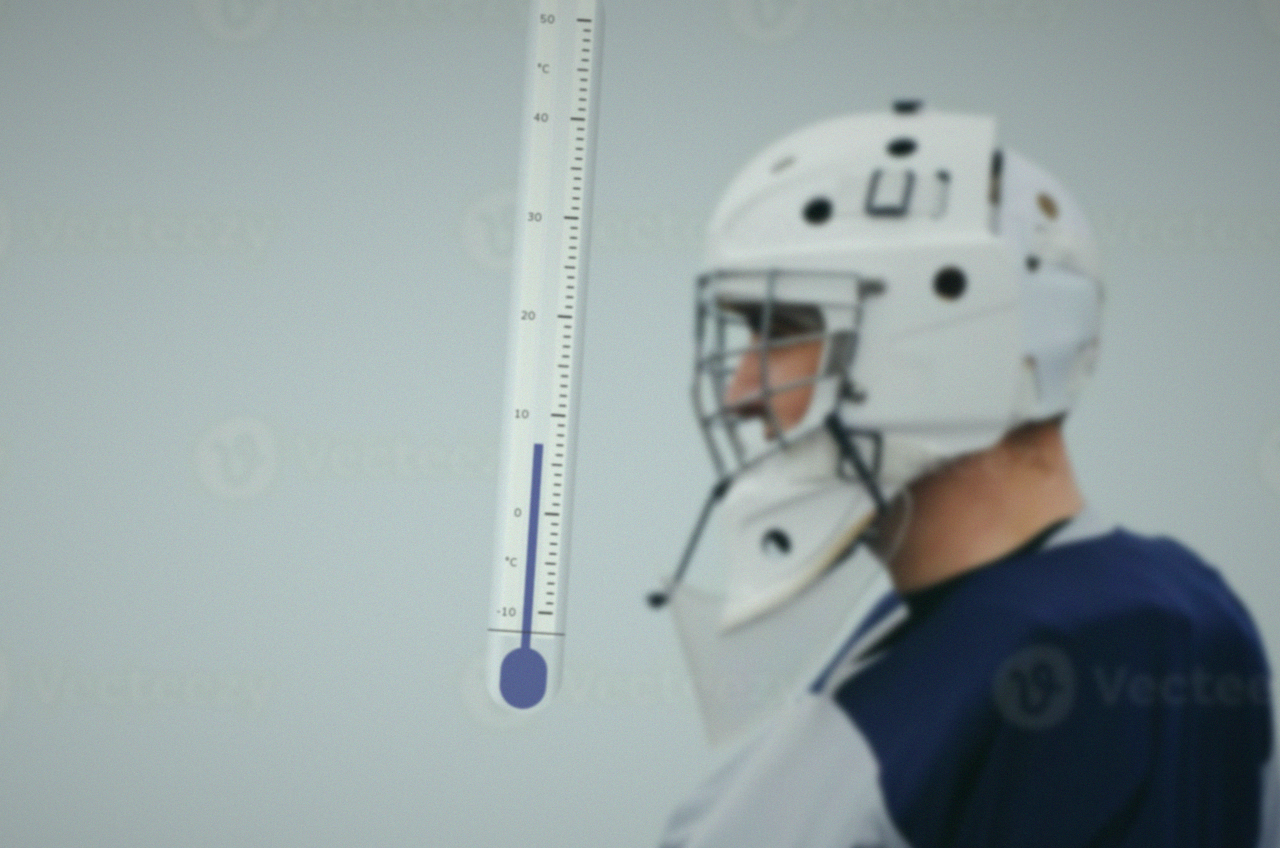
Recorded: 7
